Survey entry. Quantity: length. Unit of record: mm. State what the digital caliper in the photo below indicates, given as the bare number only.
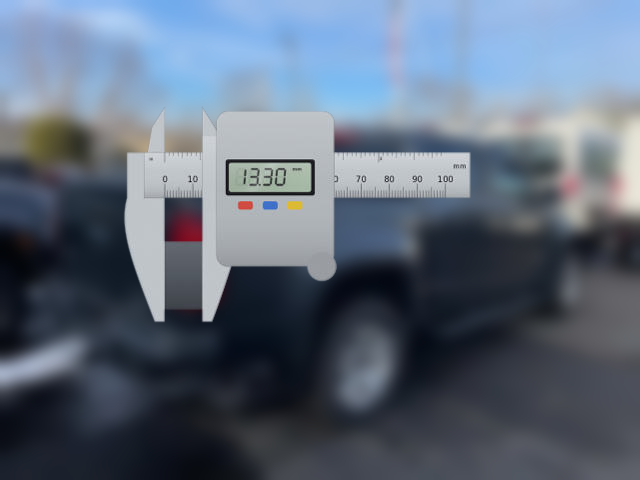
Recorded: 13.30
